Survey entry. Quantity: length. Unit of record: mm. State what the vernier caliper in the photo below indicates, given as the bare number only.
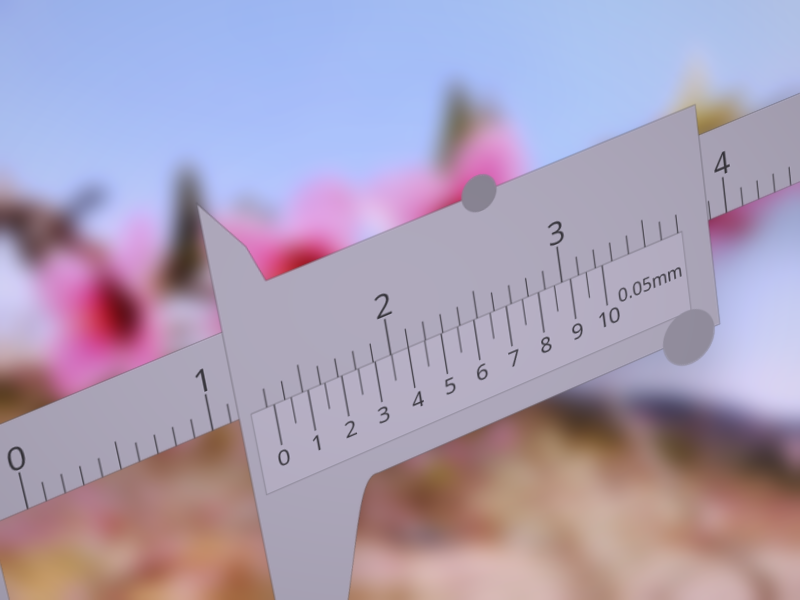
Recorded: 13.4
